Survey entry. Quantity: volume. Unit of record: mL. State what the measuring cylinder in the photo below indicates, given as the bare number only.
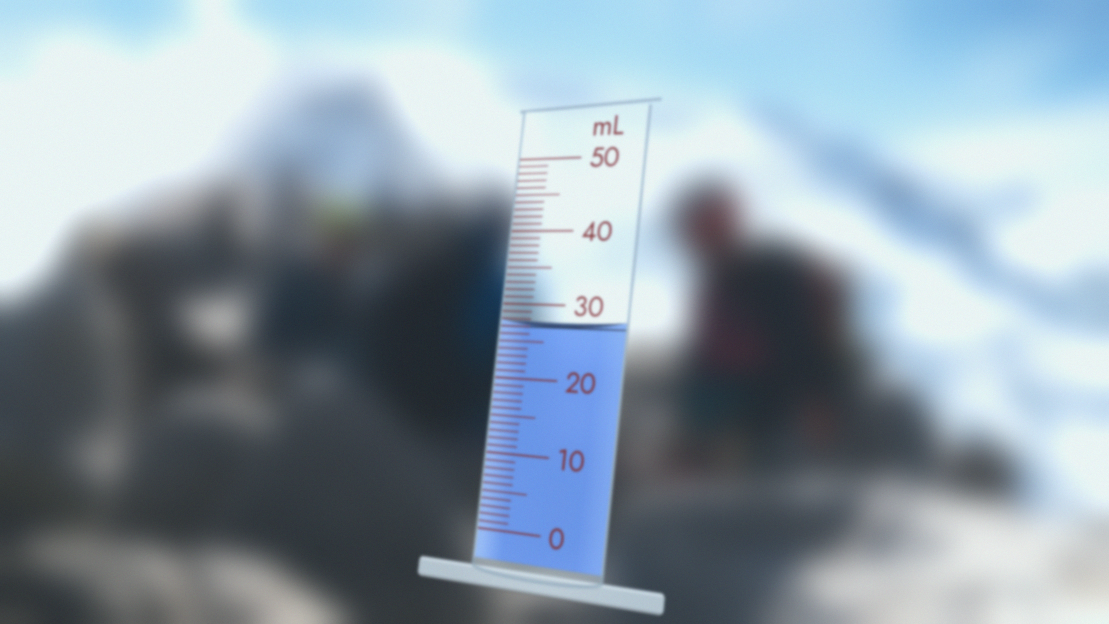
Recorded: 27
